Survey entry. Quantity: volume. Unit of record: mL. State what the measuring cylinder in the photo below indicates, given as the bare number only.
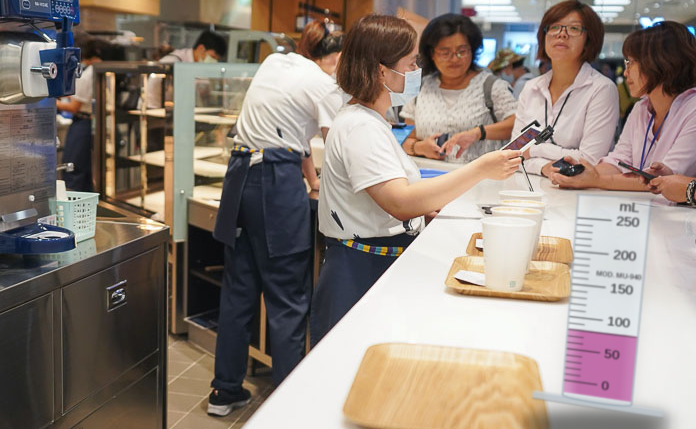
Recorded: 80
